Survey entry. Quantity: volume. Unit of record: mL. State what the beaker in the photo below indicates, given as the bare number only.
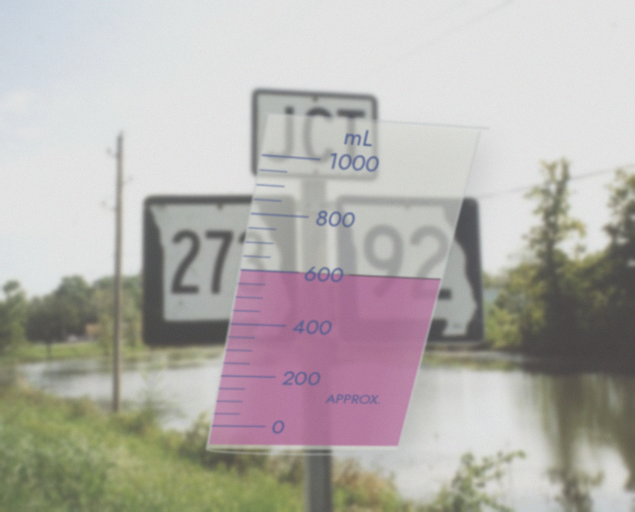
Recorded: 600
